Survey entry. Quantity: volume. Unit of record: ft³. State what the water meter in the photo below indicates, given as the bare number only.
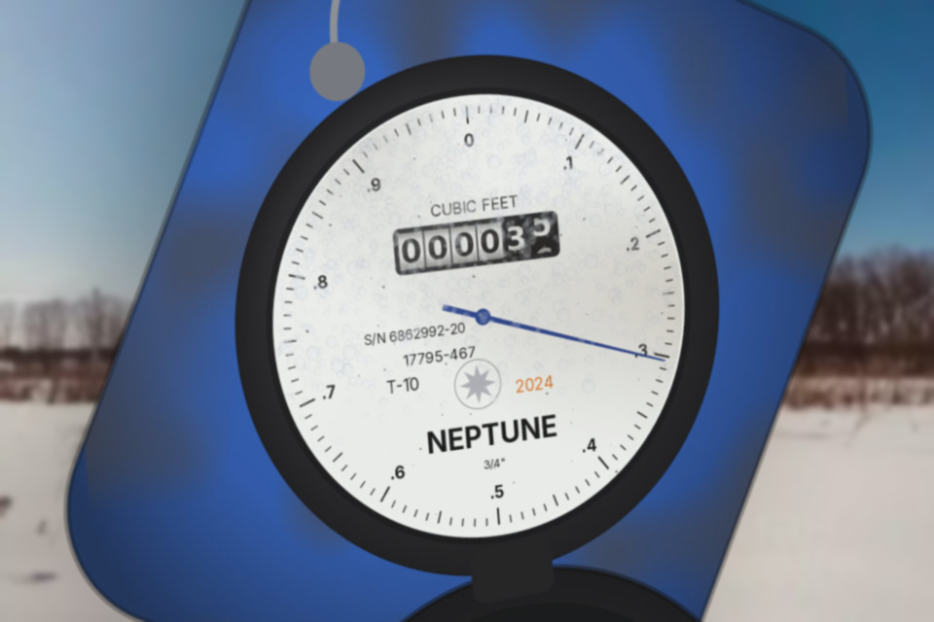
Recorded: 35.30
